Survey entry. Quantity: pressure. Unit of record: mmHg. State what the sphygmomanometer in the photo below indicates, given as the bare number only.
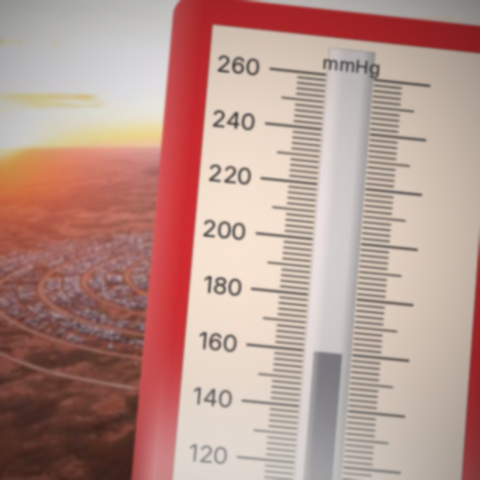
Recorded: 160
